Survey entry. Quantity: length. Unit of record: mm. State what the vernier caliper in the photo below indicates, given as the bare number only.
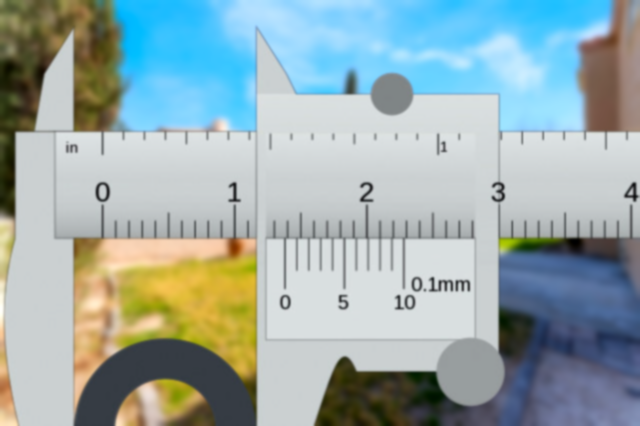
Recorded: 13.8
